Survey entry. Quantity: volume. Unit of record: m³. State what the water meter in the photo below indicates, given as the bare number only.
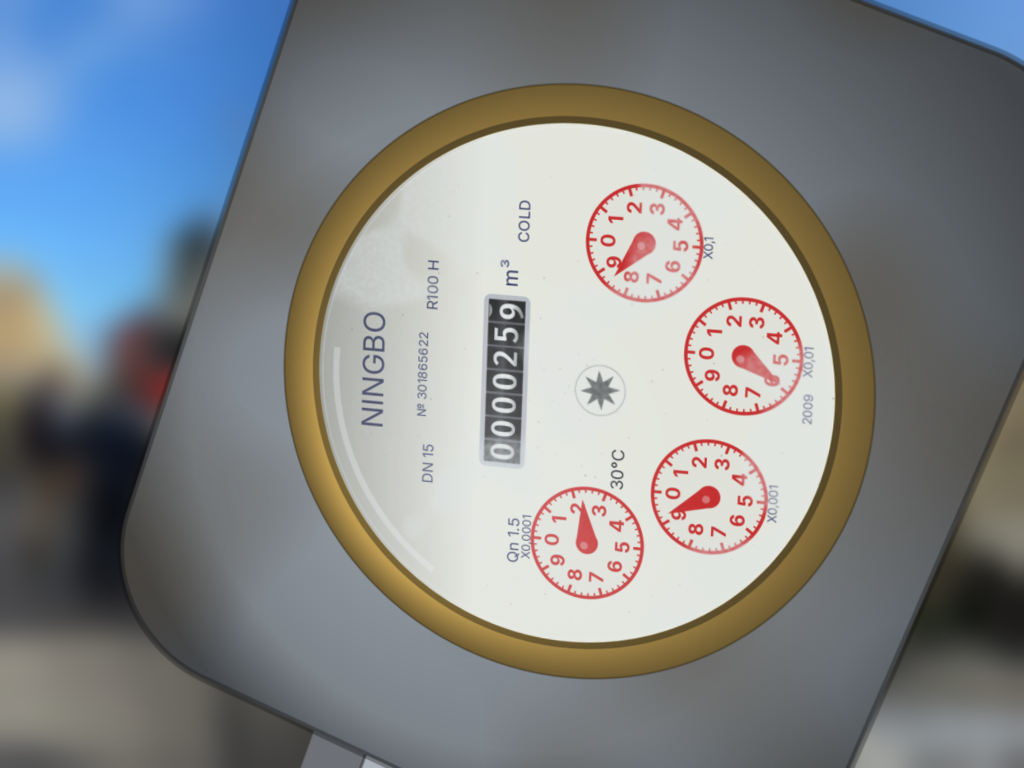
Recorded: 258.8592
